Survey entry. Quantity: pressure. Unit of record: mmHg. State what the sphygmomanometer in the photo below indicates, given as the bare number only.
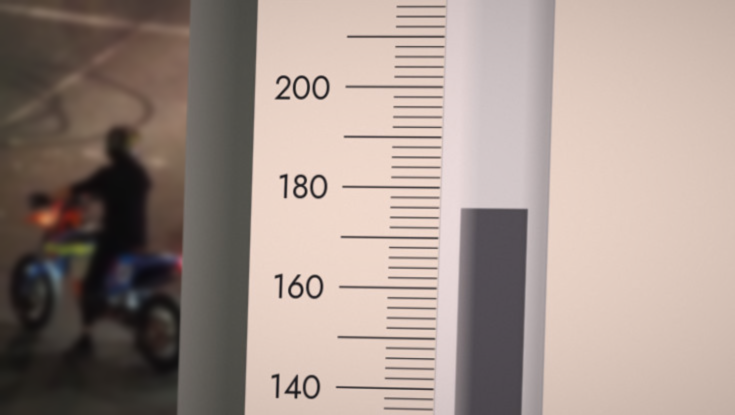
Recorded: 176
